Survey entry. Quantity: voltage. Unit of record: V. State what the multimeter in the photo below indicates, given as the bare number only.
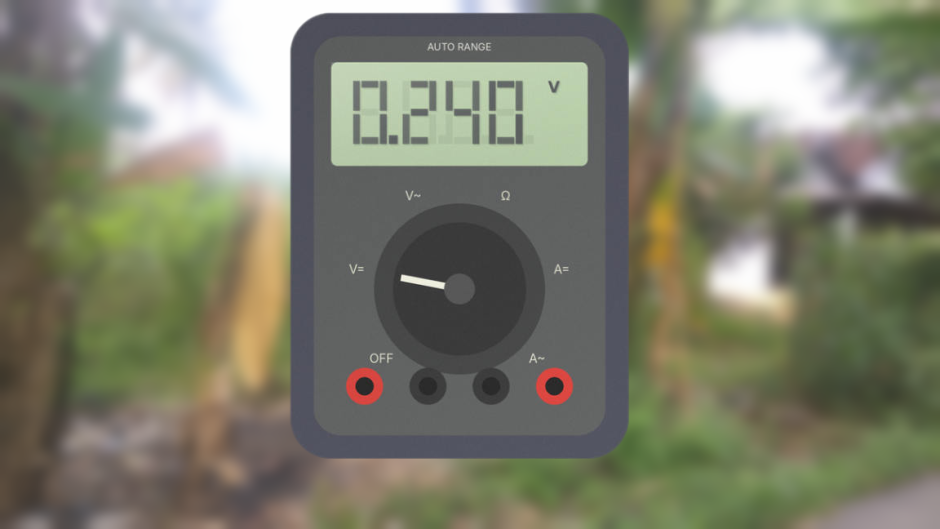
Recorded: 0.240
